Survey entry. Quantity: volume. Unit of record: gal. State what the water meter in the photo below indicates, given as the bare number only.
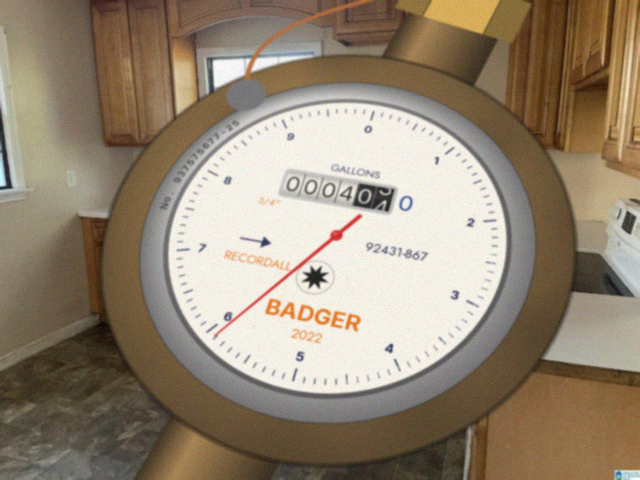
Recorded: 4035.9
